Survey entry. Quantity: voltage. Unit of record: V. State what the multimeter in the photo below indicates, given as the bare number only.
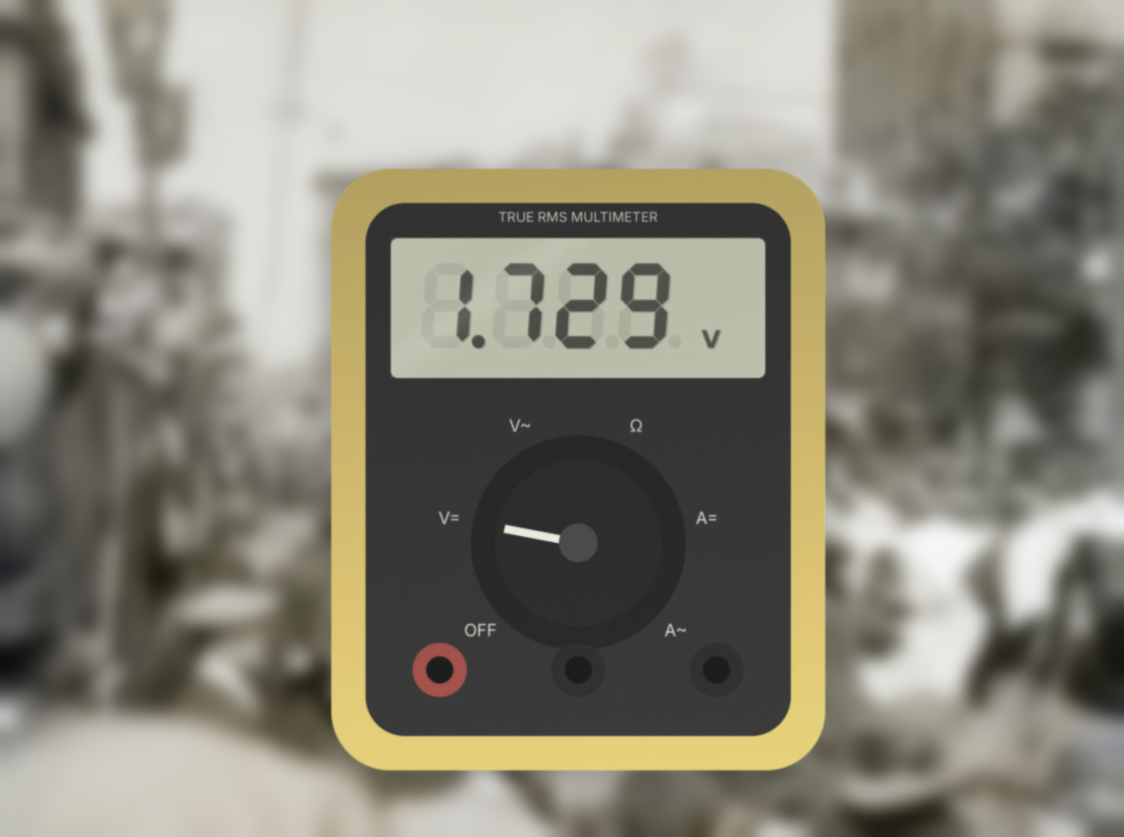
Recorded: 1.729
